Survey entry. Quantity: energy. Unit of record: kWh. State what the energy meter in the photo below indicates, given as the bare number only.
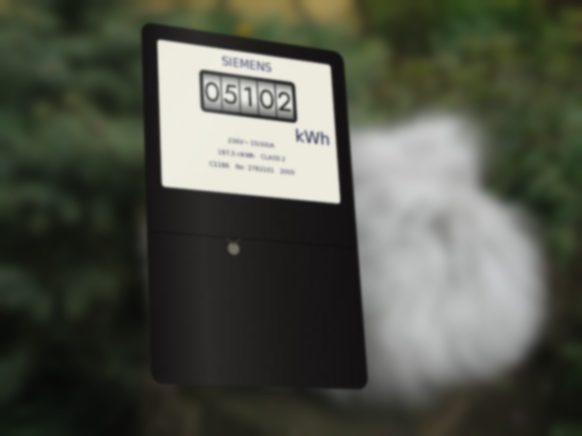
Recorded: 5102
